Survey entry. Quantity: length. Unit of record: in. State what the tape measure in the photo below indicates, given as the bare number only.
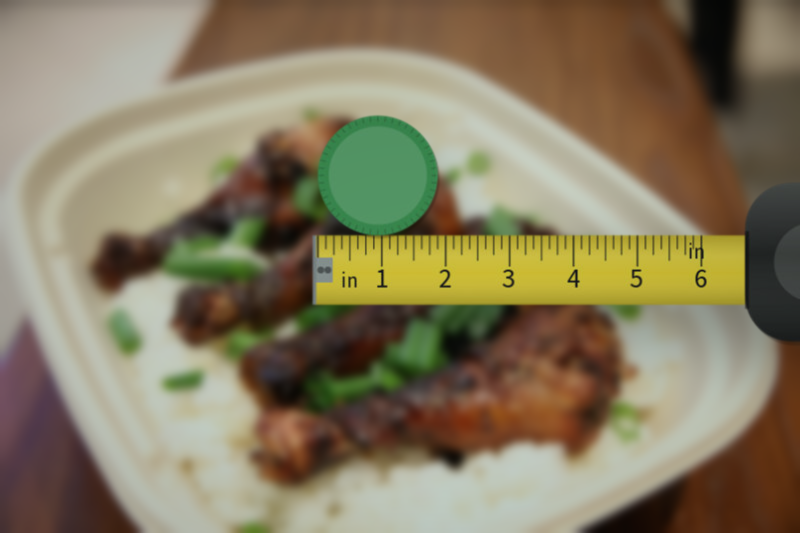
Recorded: 1.875
